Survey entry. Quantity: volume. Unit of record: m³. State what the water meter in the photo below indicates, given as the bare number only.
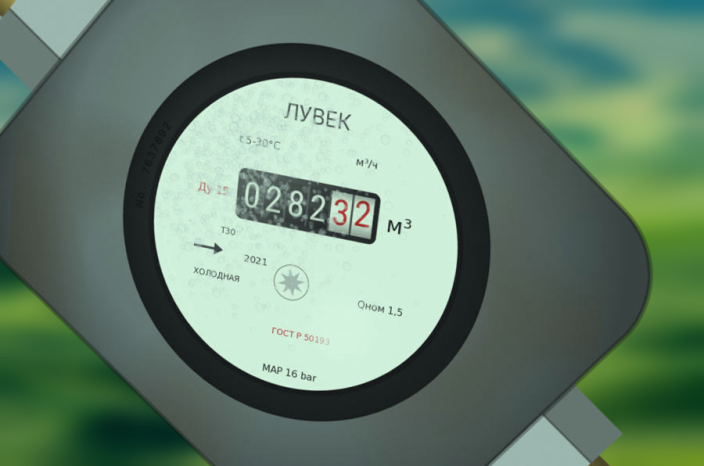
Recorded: 282.32
